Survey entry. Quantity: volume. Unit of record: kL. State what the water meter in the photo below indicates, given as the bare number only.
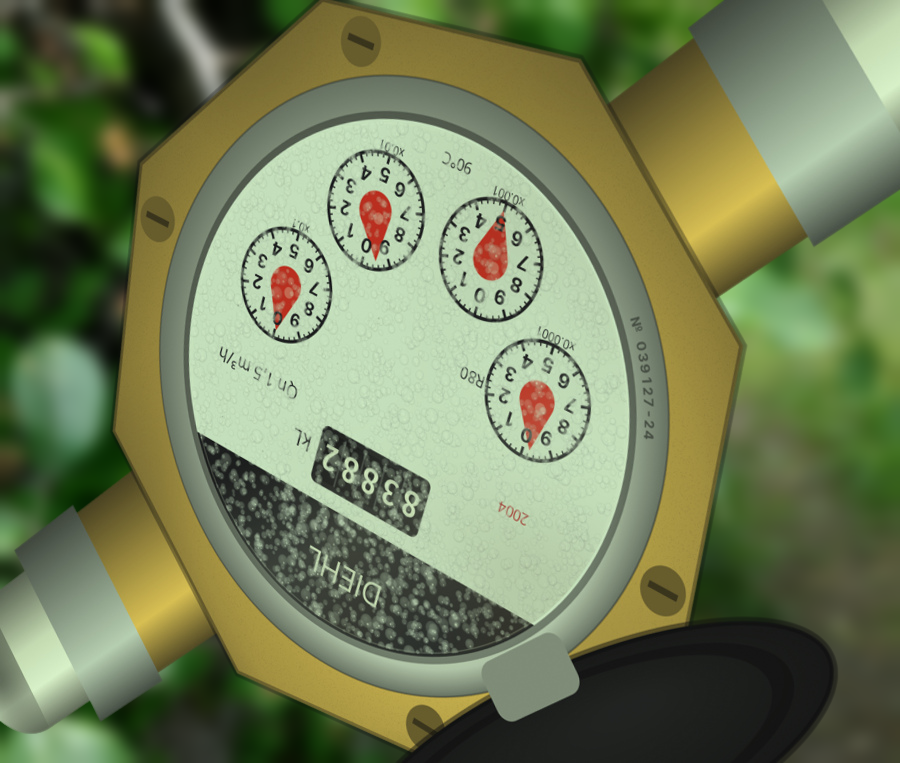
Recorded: 83881.9949
